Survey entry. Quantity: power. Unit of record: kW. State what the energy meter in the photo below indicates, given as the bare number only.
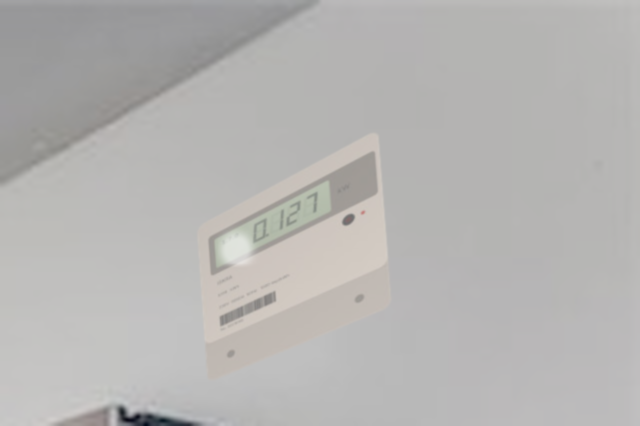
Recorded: 0.127
